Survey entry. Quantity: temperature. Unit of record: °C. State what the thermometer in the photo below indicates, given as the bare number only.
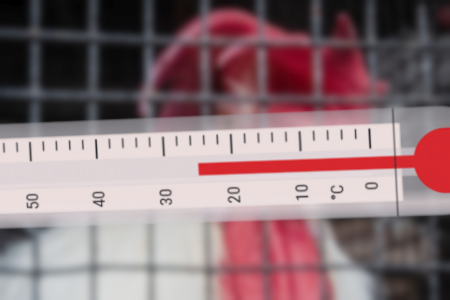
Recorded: 25
